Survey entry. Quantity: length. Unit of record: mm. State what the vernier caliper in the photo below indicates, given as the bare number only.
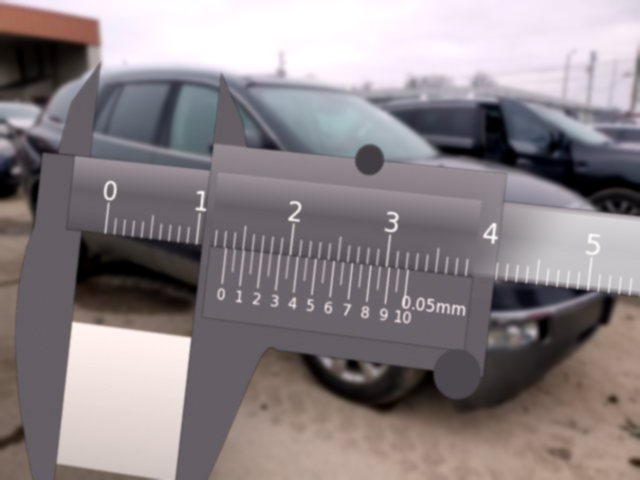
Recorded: 13.2
